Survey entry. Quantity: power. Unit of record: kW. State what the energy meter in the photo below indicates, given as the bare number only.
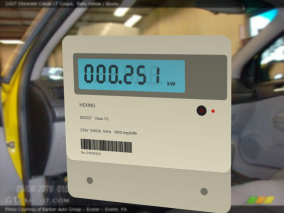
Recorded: 0.251
